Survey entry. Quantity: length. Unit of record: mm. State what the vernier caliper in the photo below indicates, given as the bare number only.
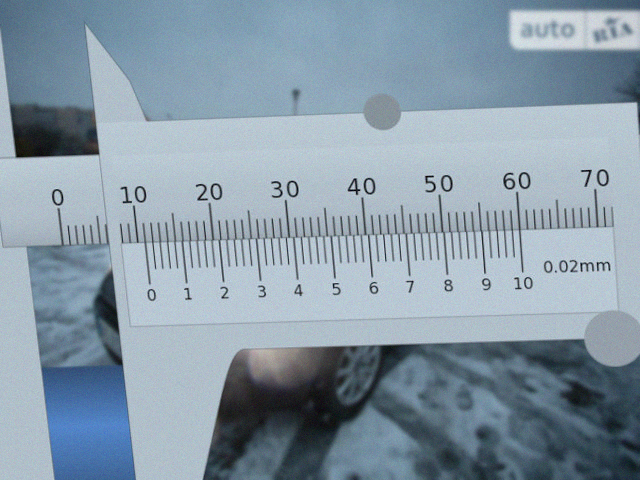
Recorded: 11.0
